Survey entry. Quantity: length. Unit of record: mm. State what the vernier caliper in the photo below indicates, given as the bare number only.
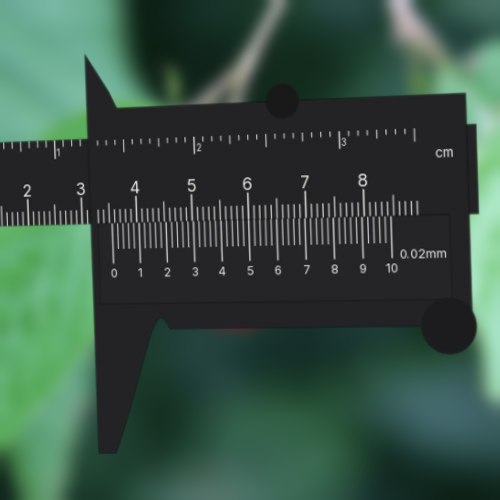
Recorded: 35.5
